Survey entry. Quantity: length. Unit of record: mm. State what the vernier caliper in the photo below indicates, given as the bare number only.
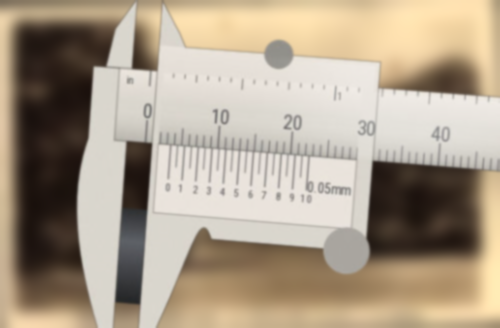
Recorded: 3.5
